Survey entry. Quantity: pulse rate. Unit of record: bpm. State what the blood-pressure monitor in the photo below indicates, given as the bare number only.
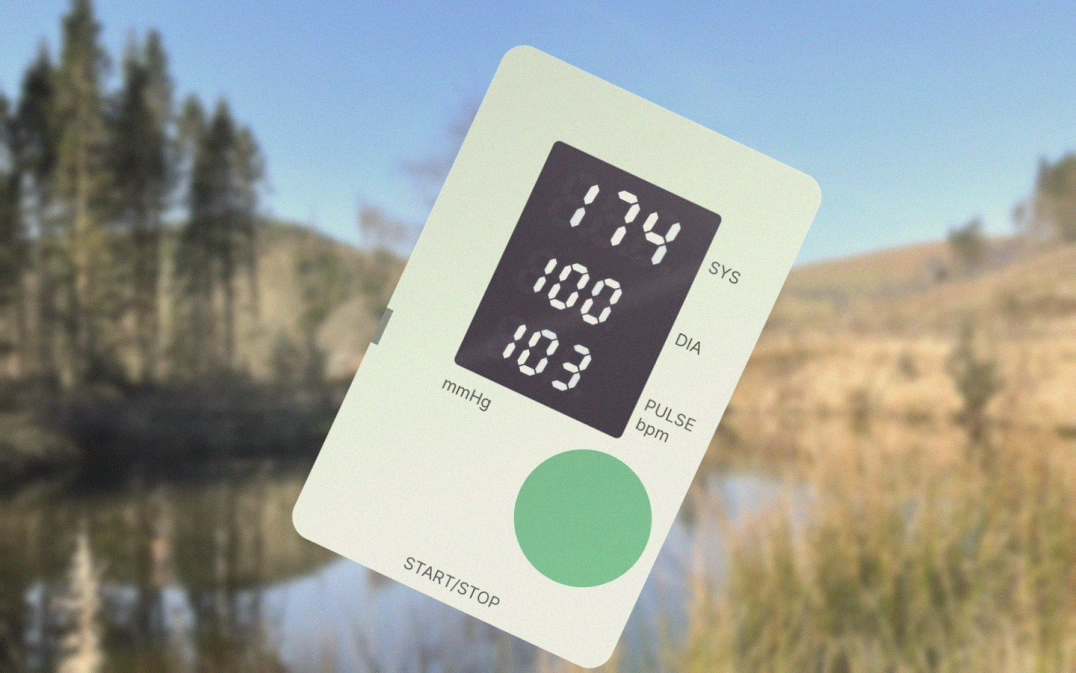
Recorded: 103
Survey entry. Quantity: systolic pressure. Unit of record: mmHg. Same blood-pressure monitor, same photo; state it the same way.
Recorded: 174
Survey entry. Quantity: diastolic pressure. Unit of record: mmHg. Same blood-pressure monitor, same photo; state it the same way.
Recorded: 100
